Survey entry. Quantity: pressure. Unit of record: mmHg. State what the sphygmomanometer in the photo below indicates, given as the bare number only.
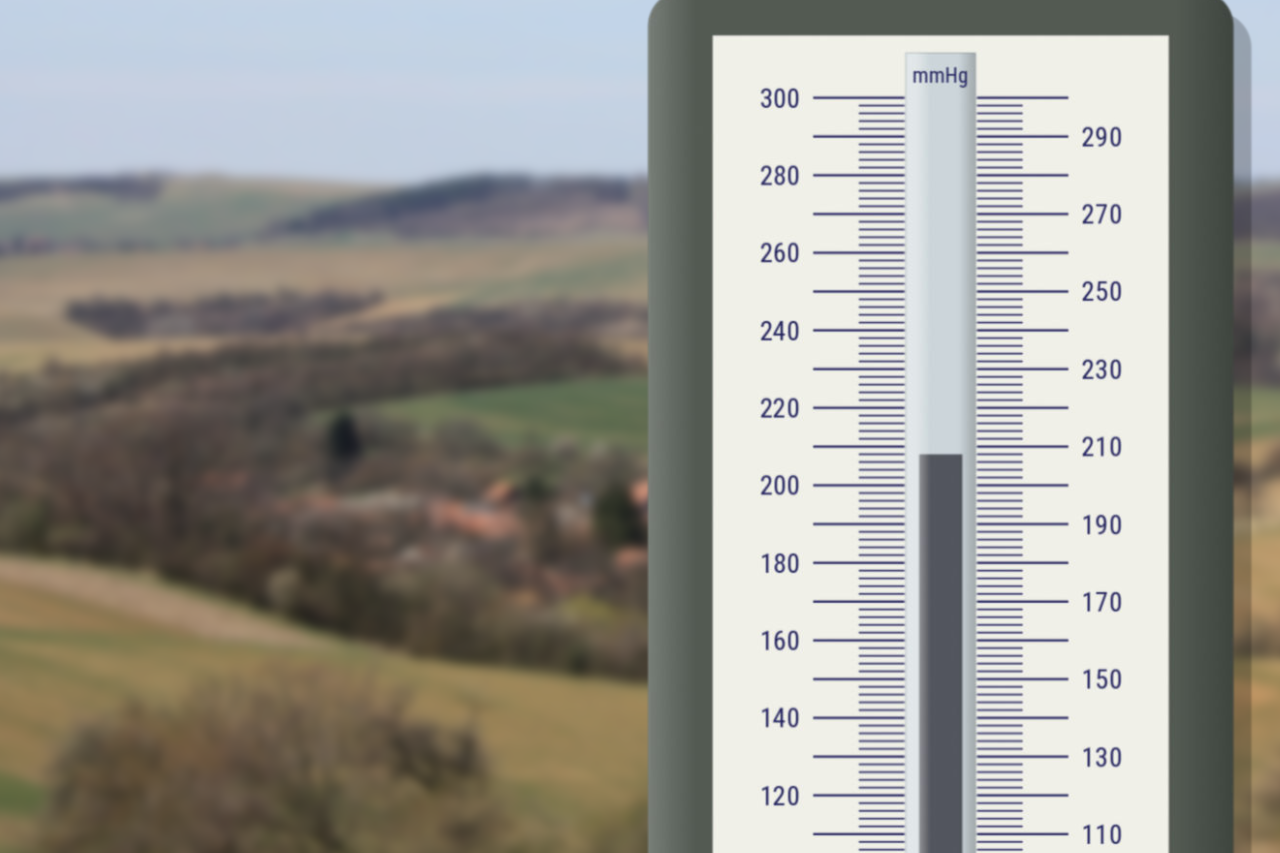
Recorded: 208
